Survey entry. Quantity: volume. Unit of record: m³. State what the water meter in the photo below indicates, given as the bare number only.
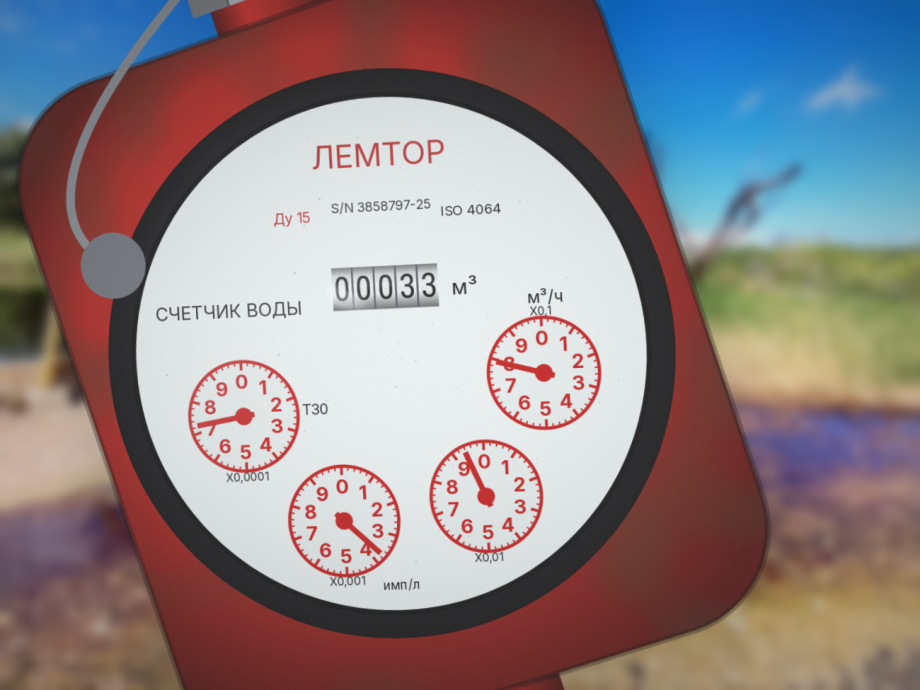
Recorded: 33.7937
